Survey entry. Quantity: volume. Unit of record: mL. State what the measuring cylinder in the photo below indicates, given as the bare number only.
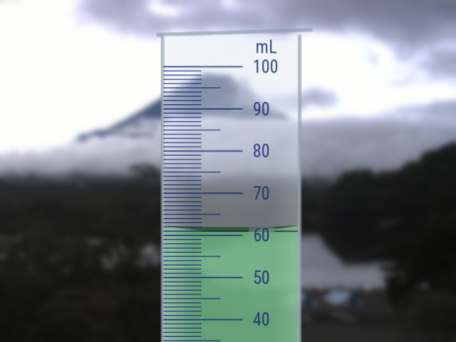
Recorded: 61
